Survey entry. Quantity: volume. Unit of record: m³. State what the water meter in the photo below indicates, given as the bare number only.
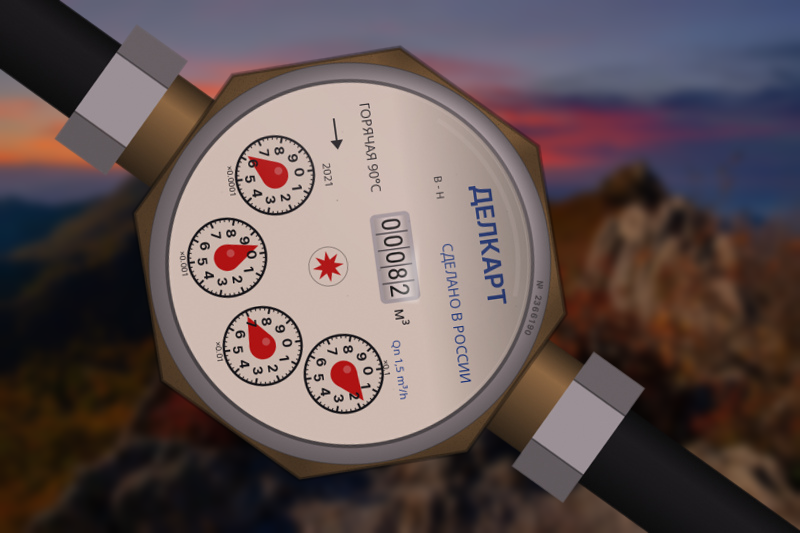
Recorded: 82.1696
